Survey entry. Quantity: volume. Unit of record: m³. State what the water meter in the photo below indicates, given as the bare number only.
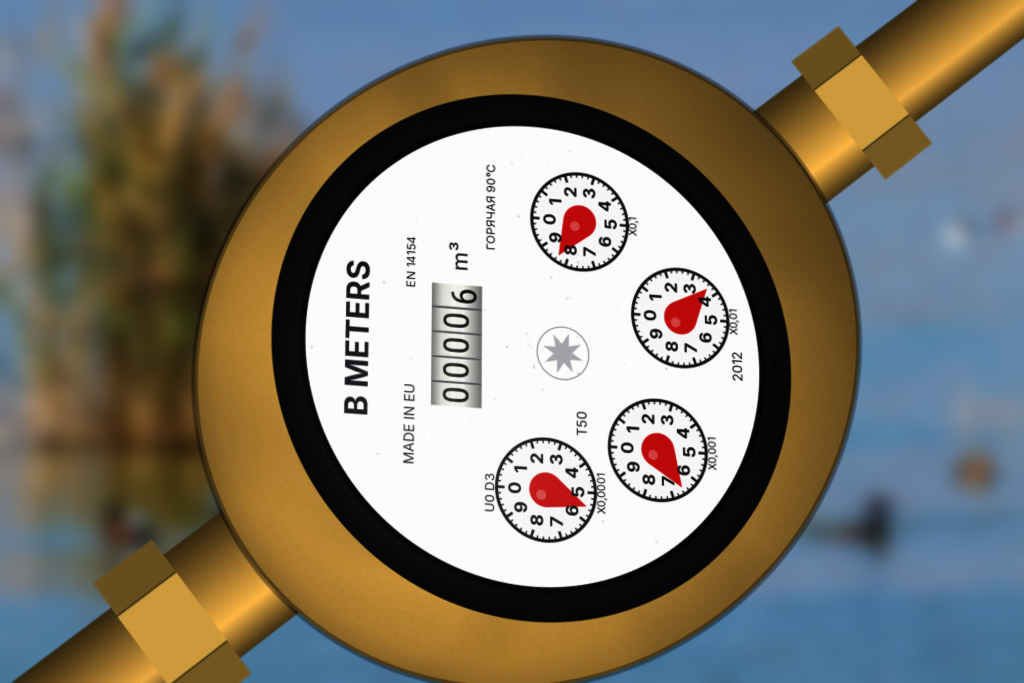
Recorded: 5.8365
